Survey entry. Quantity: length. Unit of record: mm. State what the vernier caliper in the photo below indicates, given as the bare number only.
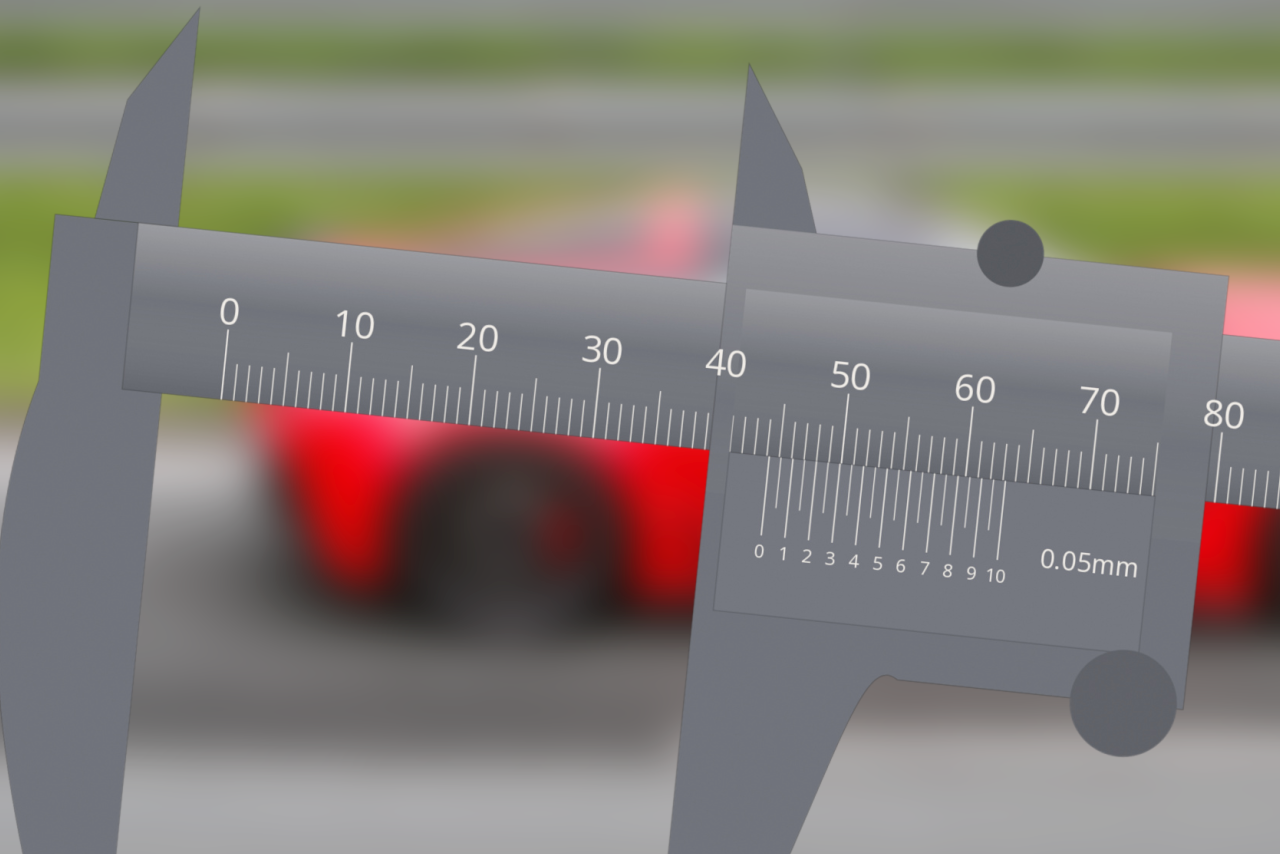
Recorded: 44.2
